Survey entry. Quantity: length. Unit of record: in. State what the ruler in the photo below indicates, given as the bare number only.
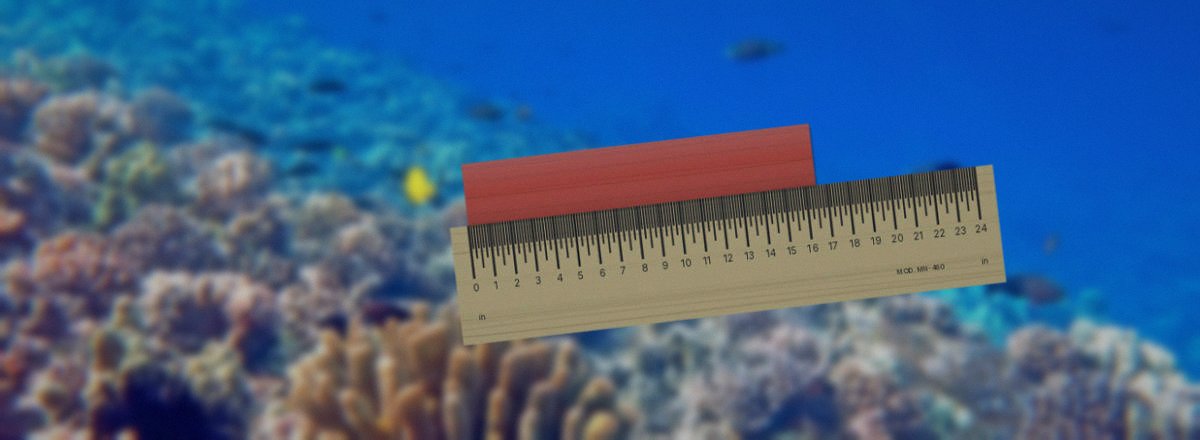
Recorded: 16.5
